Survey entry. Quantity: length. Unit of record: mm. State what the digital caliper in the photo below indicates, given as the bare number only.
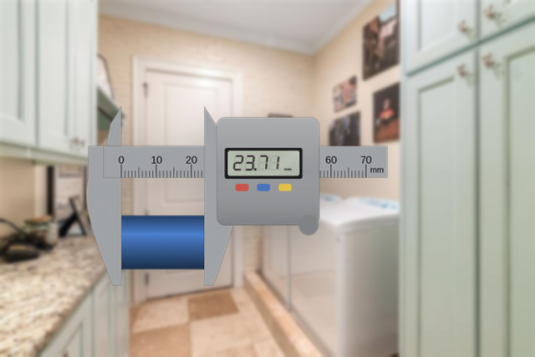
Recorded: 23.71
